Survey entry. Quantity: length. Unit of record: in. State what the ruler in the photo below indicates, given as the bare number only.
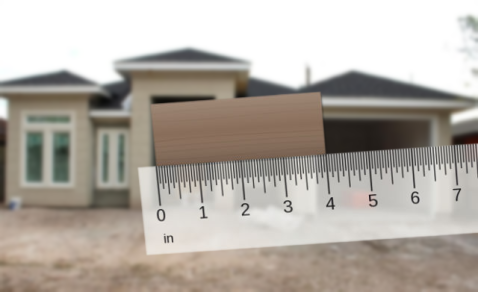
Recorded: 4
